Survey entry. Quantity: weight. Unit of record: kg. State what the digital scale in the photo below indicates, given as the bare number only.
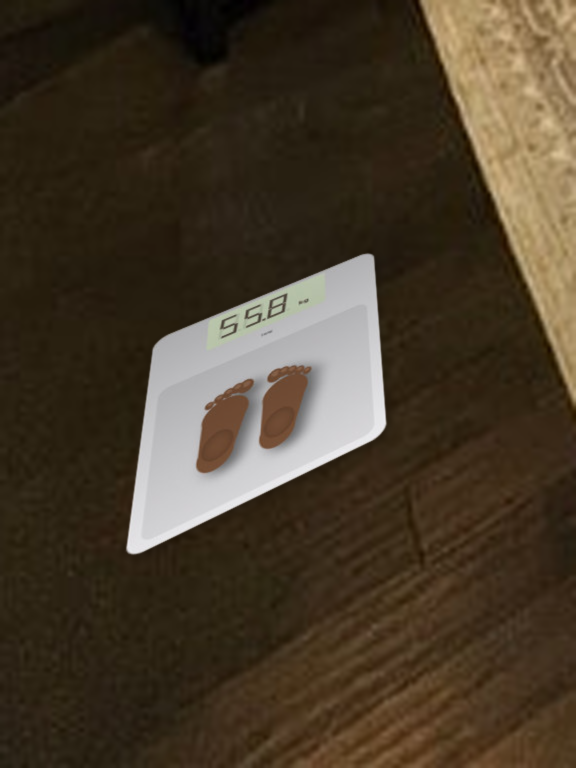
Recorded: 55.8
